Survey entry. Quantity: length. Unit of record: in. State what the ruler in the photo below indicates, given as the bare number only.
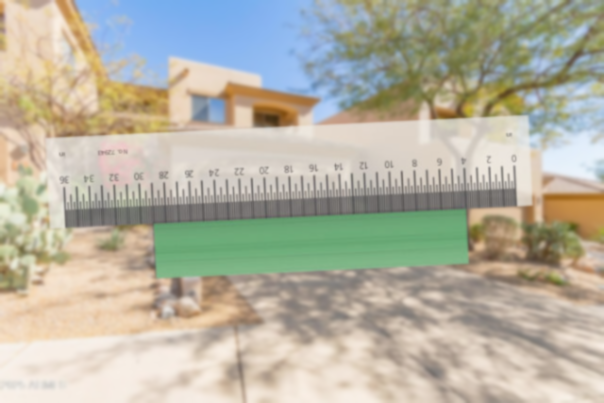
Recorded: 25
